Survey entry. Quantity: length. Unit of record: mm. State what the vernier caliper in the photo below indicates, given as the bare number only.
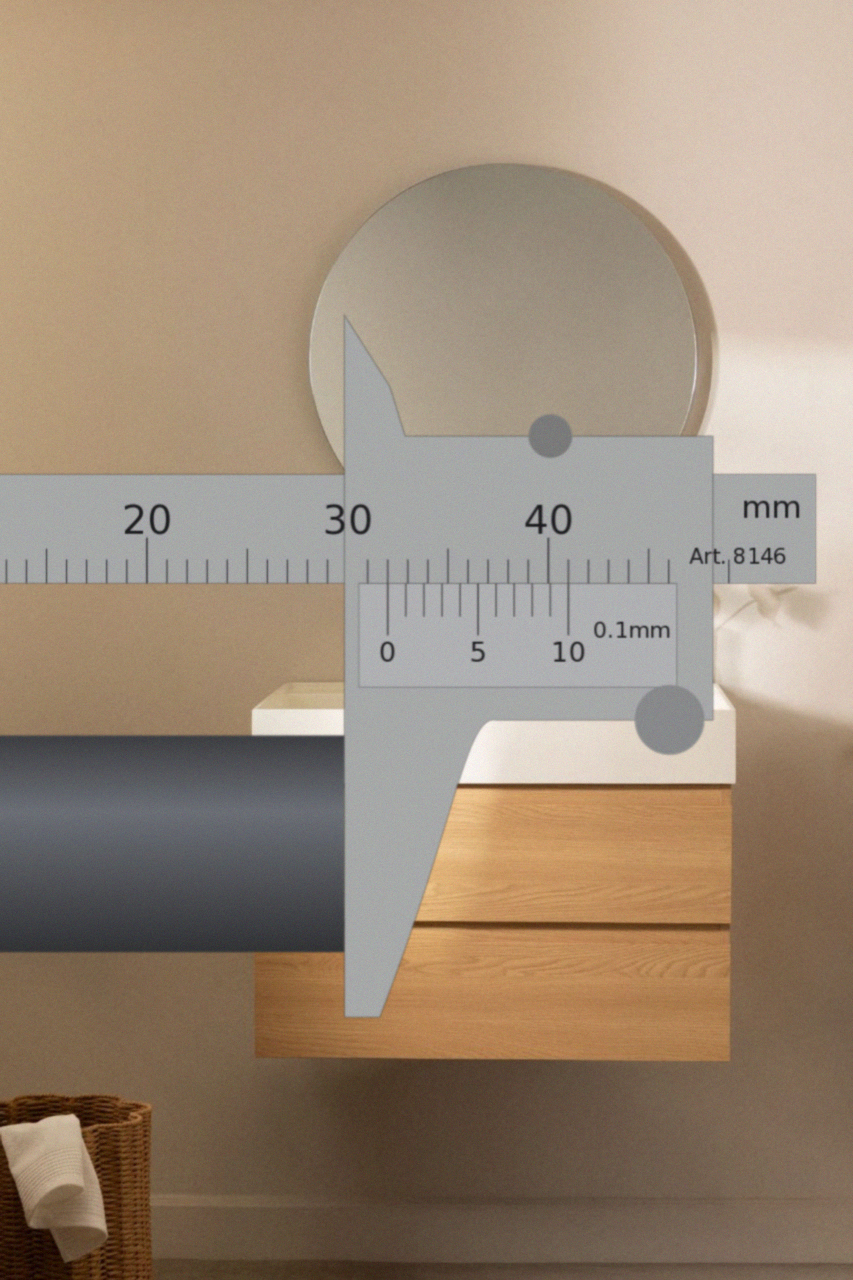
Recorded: 32.0
